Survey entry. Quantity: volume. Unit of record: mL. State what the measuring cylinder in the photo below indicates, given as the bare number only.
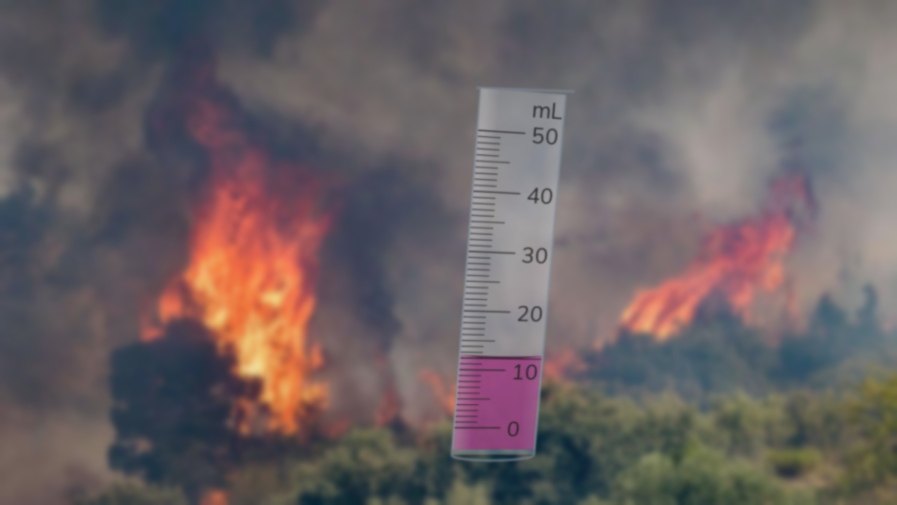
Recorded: 12
